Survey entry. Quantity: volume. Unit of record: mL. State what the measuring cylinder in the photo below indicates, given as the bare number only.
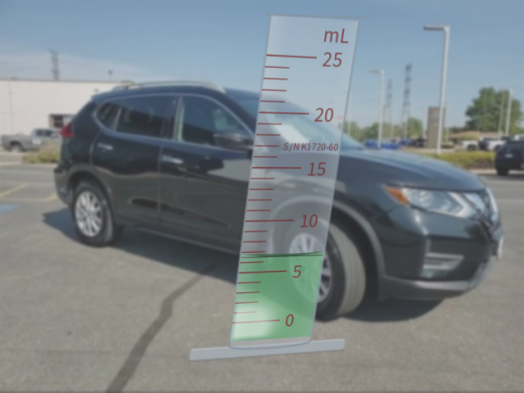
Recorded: 6.5
